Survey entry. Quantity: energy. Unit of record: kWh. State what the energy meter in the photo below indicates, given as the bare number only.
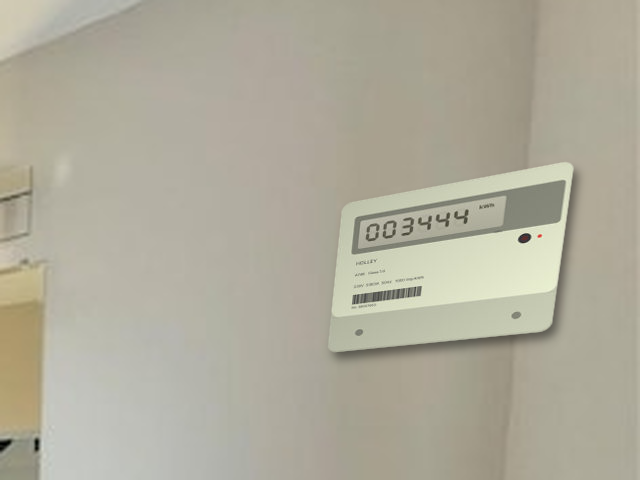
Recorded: 3444
